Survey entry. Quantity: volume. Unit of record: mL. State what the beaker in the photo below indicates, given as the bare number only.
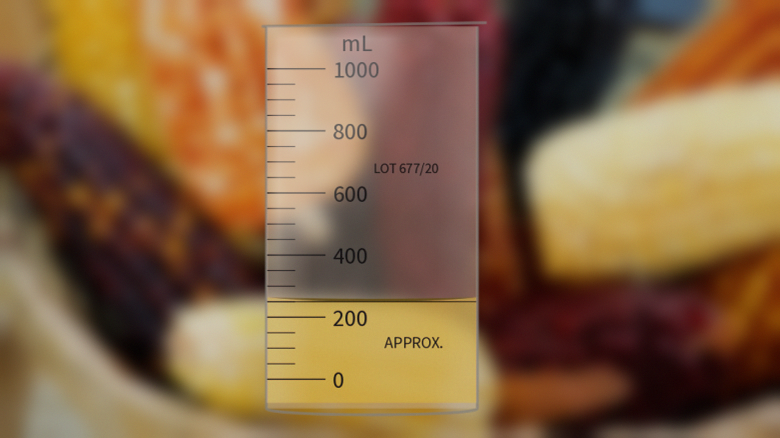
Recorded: 250
